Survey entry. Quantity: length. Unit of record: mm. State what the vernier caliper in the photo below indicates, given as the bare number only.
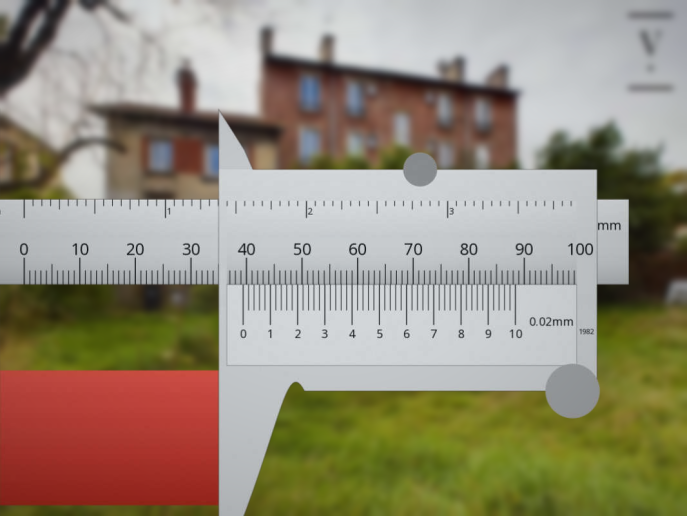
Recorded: 39.4
